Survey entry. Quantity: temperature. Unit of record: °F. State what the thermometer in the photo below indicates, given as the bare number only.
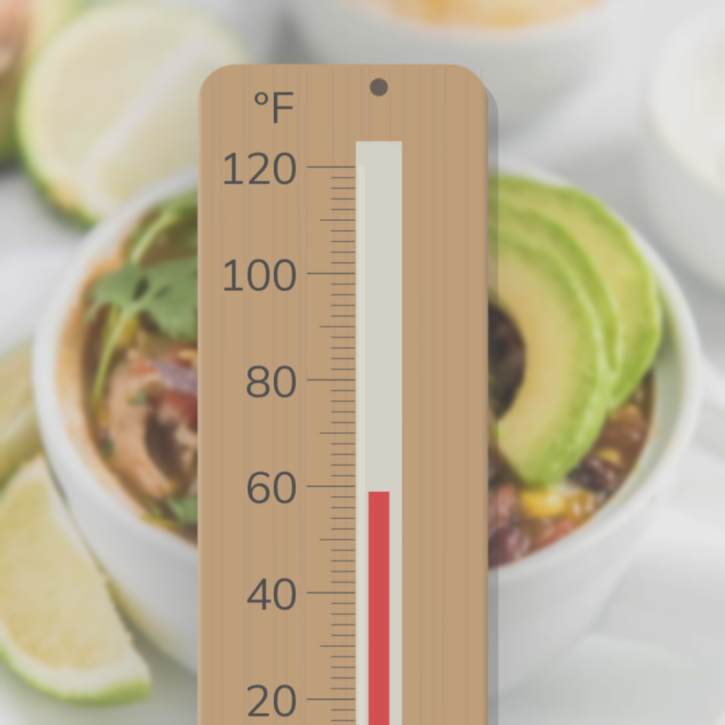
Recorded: 59
